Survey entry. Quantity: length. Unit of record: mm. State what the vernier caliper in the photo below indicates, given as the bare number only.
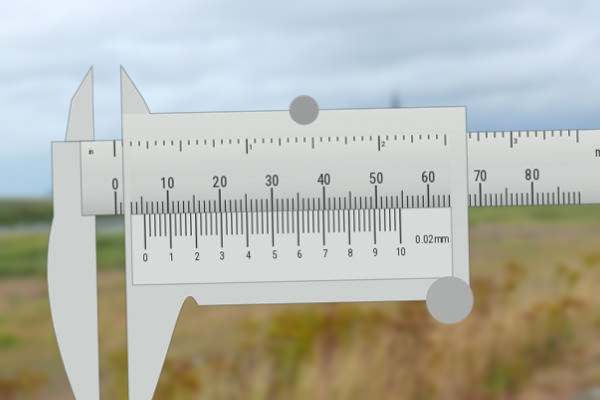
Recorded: 5.5
